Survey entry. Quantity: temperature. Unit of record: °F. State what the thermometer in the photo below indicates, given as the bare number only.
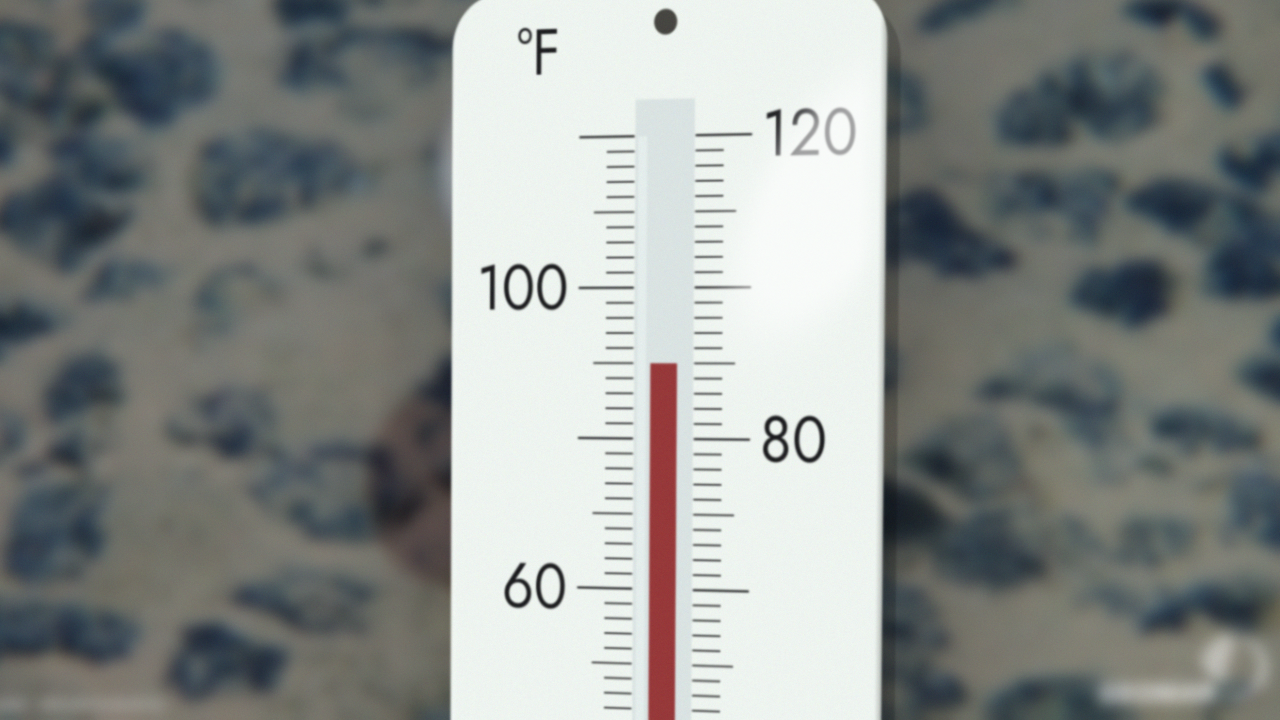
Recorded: 90
